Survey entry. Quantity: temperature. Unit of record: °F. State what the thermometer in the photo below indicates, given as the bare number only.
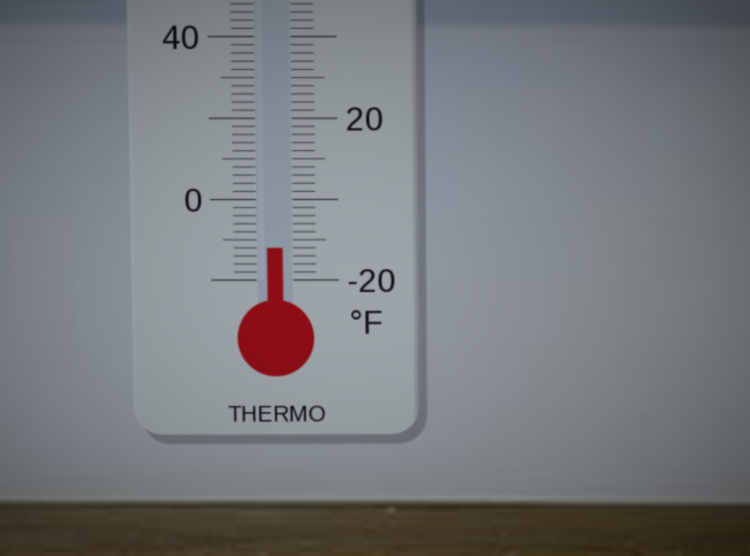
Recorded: -12
